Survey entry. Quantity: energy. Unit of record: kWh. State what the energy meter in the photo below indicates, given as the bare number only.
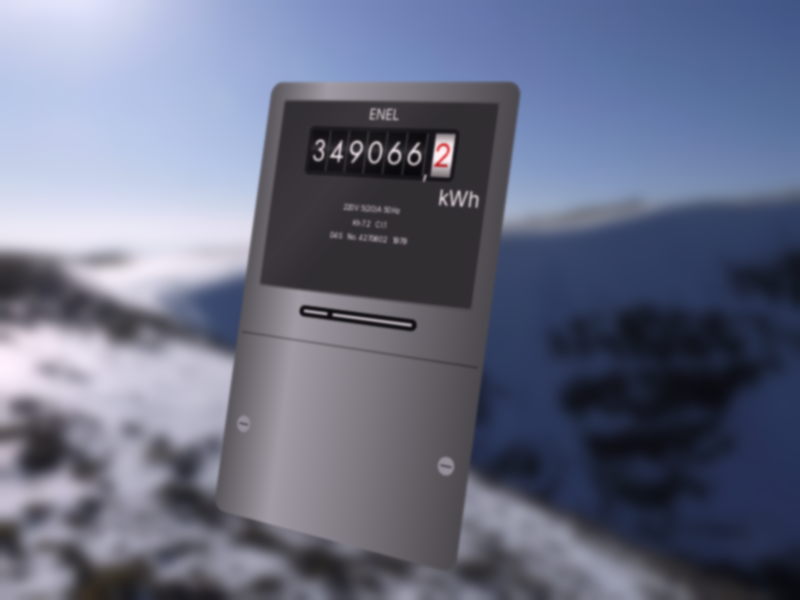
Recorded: 349066.2
